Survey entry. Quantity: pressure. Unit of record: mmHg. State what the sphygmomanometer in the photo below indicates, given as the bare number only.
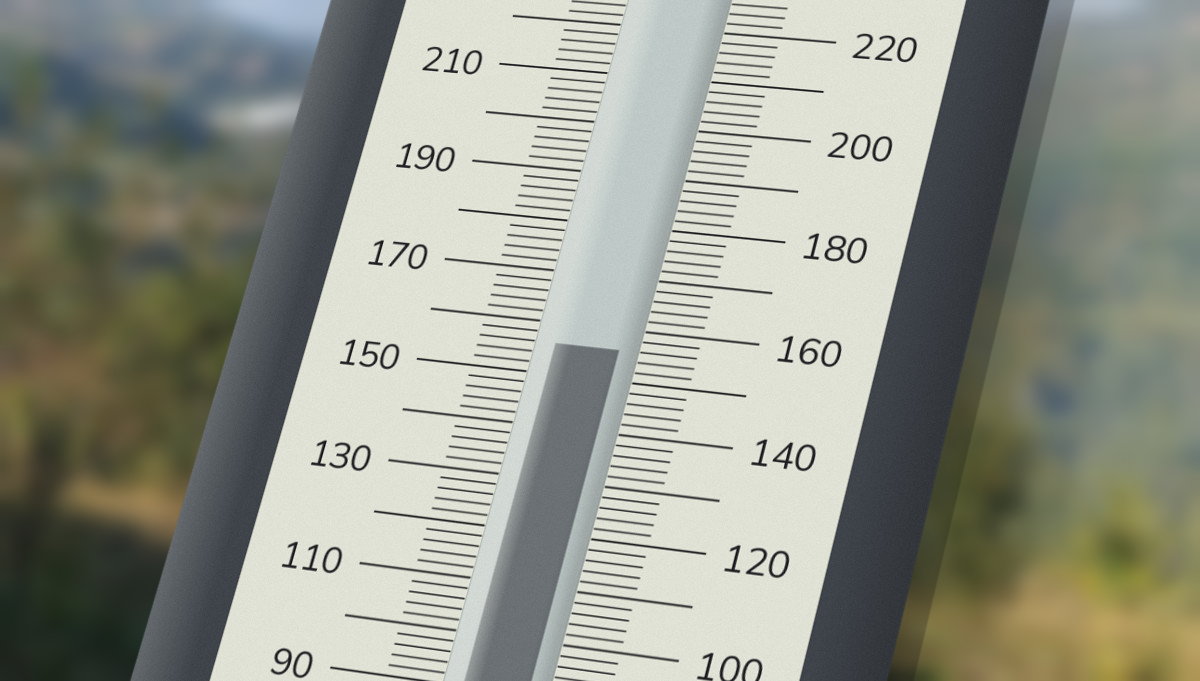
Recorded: 156
